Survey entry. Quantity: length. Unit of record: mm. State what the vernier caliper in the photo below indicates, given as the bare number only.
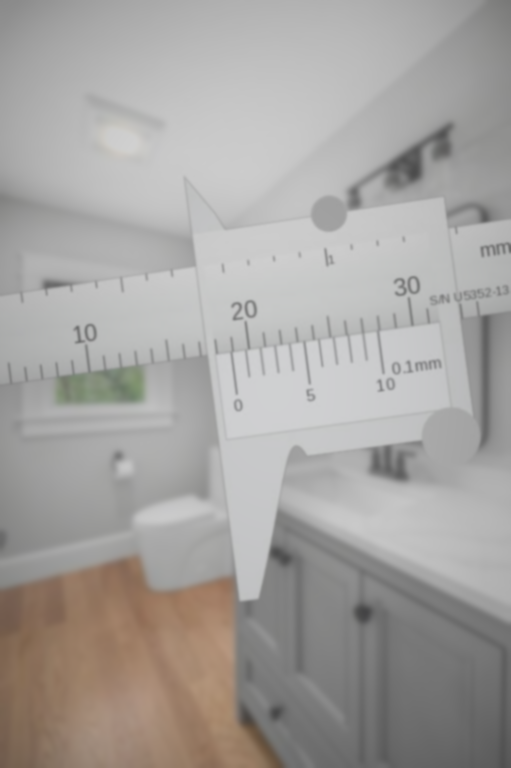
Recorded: 18.9
